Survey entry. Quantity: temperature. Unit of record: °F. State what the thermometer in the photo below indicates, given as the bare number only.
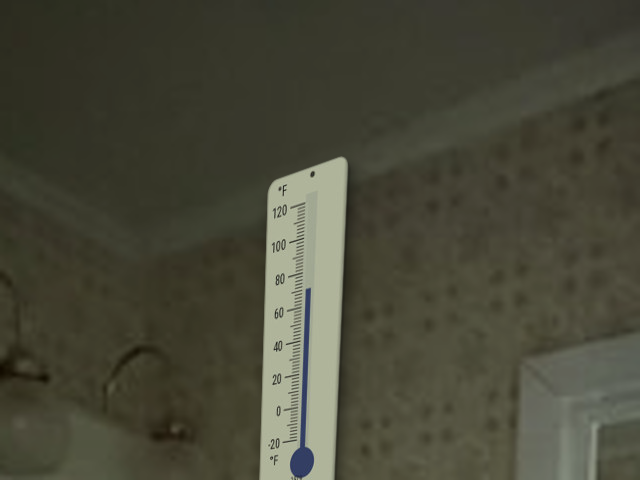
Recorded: 70
